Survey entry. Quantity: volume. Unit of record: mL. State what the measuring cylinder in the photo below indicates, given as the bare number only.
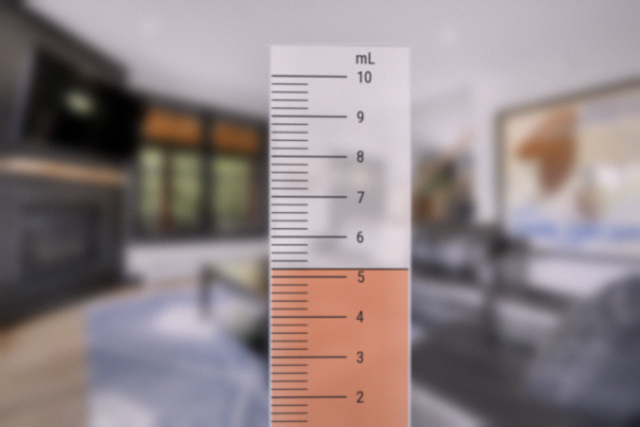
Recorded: 5.2
